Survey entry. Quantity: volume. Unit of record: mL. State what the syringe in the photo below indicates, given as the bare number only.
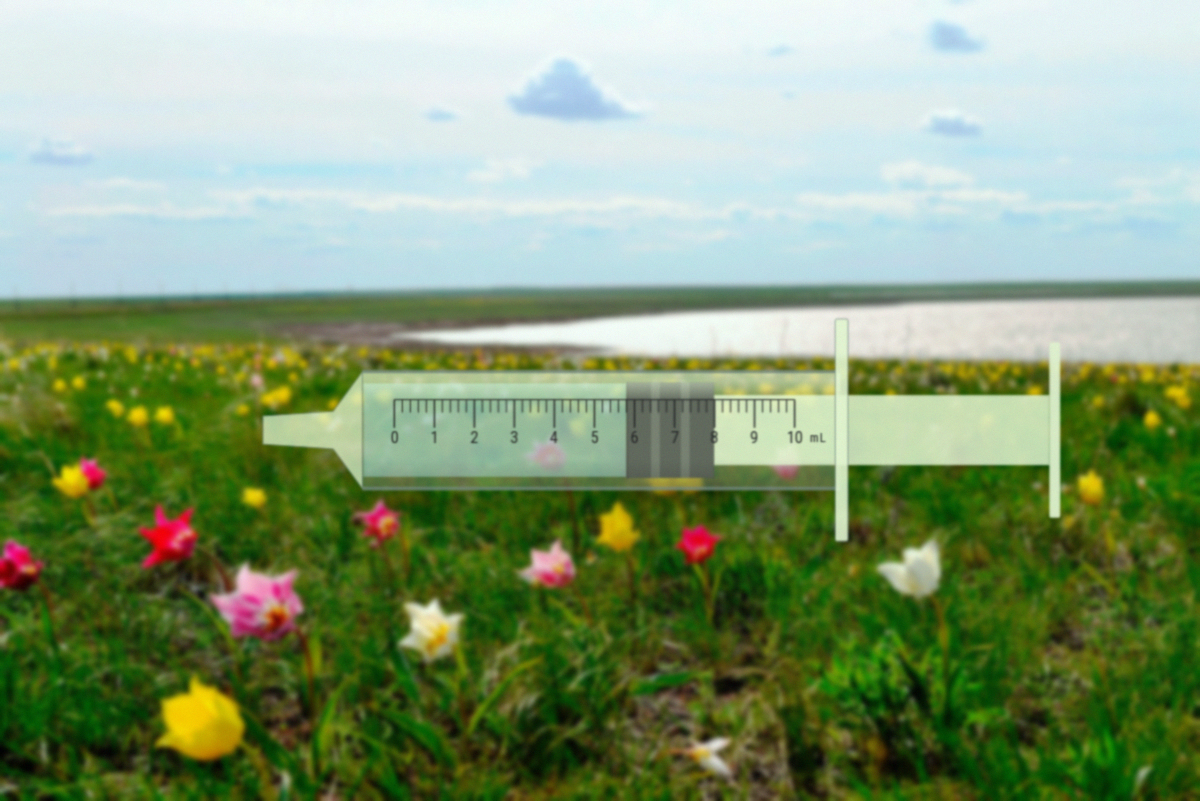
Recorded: 5.8
